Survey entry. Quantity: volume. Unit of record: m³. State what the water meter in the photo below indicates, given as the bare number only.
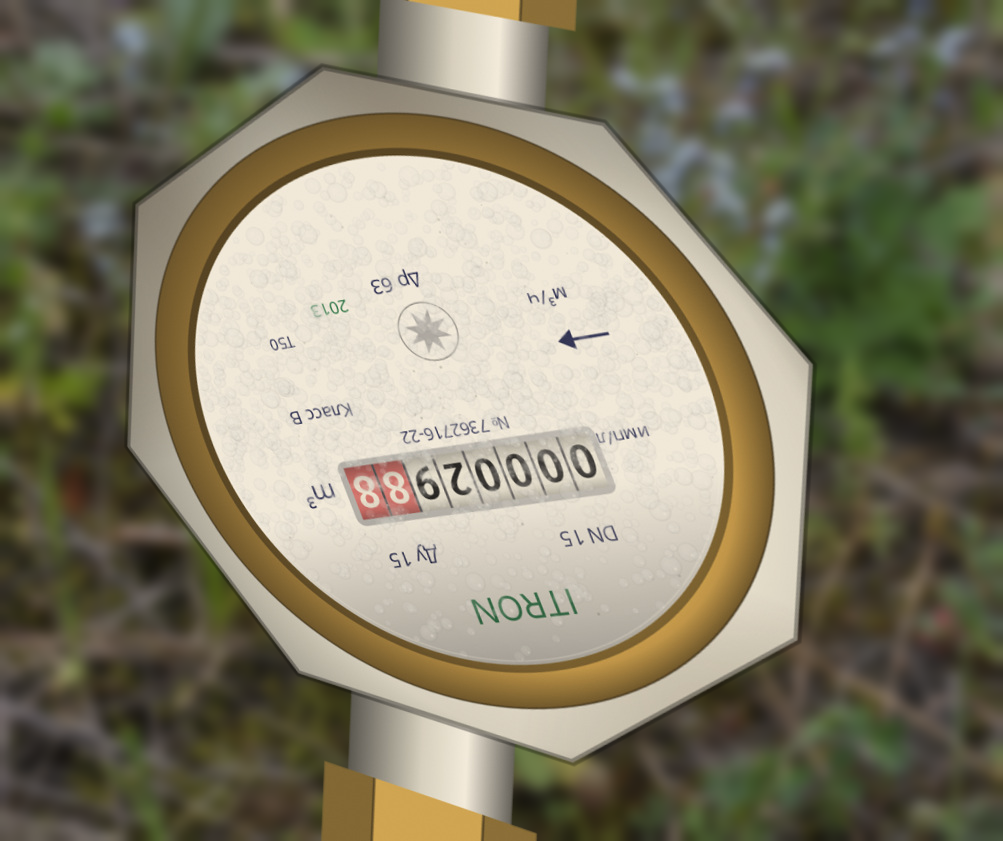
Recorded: 29.88
